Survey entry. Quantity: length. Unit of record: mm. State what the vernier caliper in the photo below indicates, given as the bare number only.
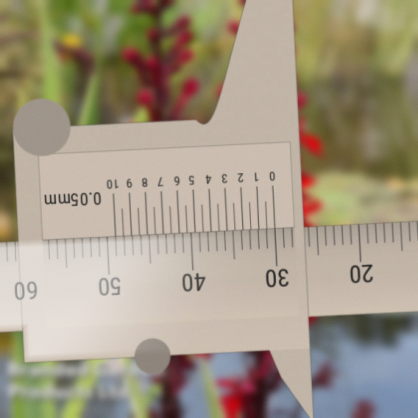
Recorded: 30.0
